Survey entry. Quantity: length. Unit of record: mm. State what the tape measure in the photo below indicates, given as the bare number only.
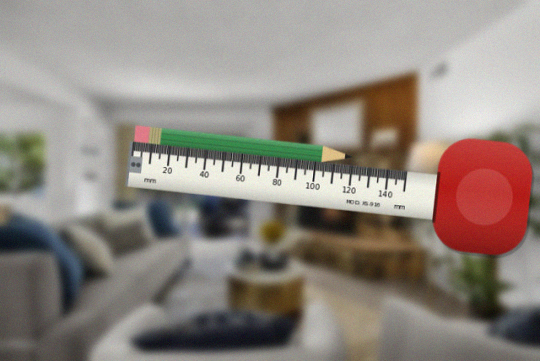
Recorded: 120
